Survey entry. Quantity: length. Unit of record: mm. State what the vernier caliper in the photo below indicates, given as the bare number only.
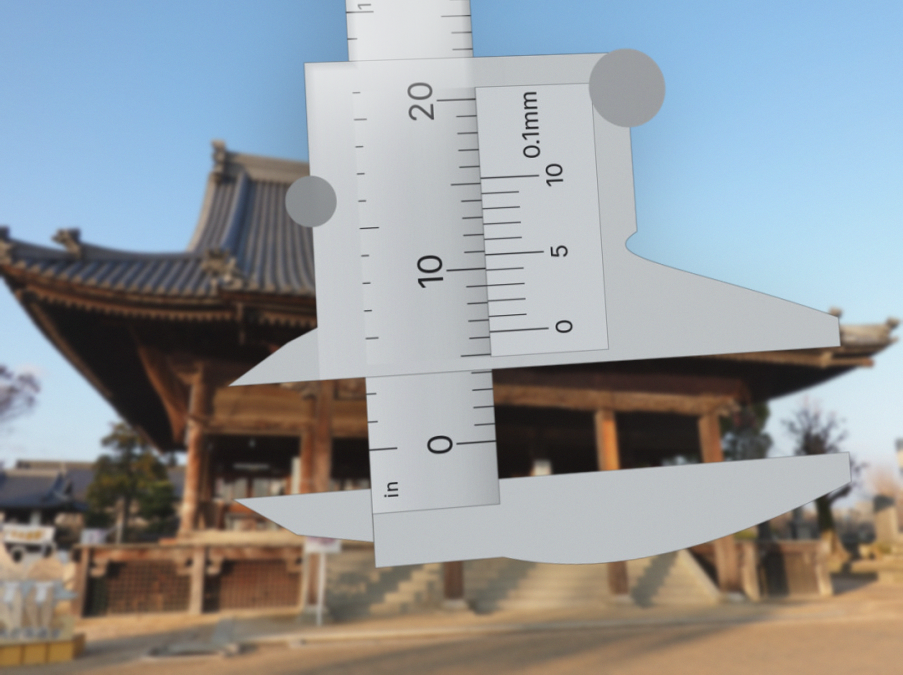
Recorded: 6.3
